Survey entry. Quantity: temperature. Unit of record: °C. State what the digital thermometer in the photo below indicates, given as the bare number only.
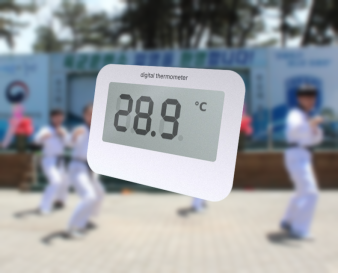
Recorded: 28.9
